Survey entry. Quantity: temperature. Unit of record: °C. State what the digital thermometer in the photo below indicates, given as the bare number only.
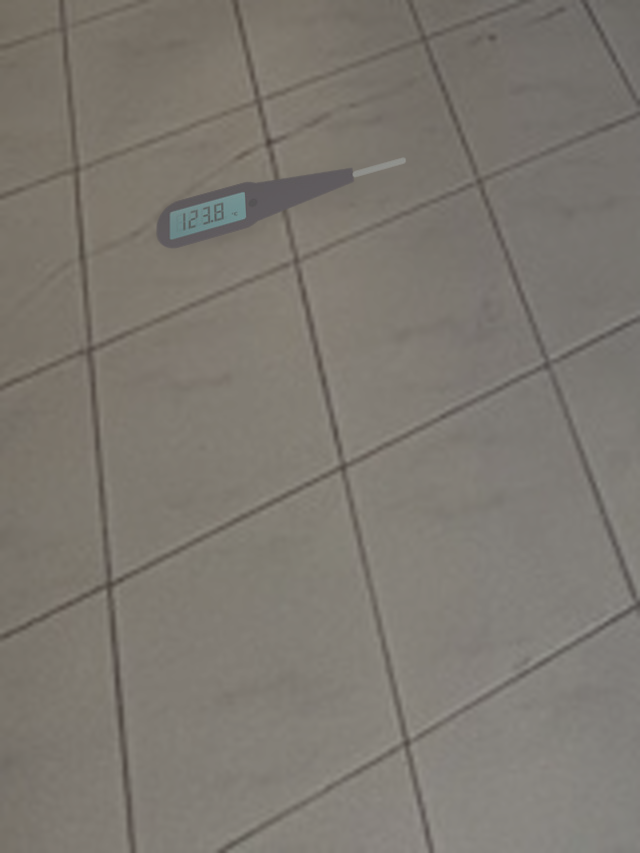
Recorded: 123.8
